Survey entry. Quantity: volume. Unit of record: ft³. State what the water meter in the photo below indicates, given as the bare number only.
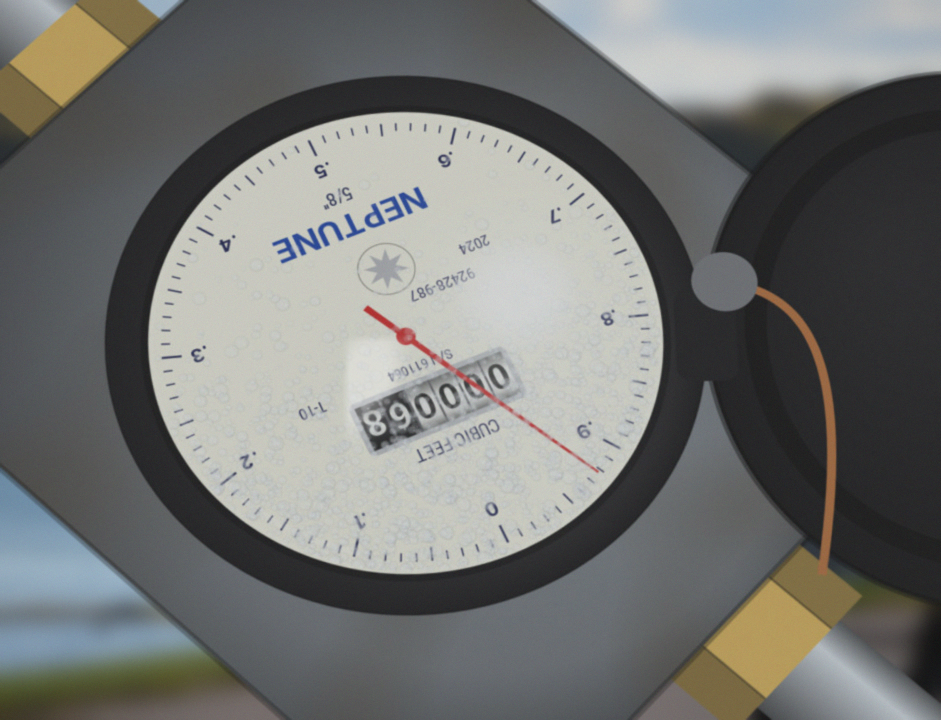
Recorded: 67.92
